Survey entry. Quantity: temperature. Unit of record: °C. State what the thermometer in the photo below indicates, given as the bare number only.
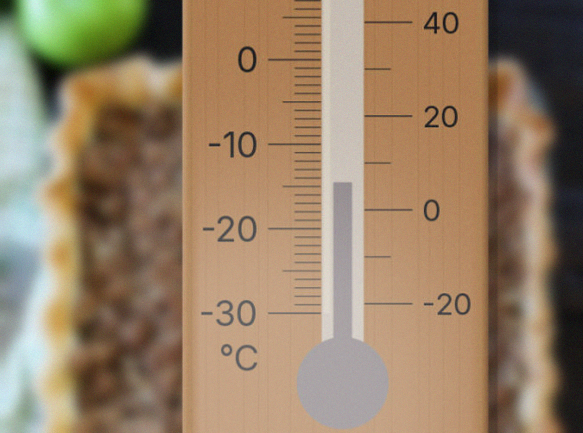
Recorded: -14.5
